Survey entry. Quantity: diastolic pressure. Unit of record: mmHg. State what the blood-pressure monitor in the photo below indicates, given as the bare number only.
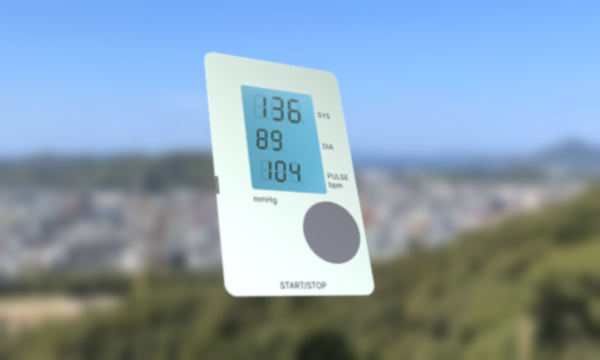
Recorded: 89
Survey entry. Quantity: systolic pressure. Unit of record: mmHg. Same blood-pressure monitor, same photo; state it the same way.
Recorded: 136
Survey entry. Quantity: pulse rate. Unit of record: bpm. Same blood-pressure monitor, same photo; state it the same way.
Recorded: 104
